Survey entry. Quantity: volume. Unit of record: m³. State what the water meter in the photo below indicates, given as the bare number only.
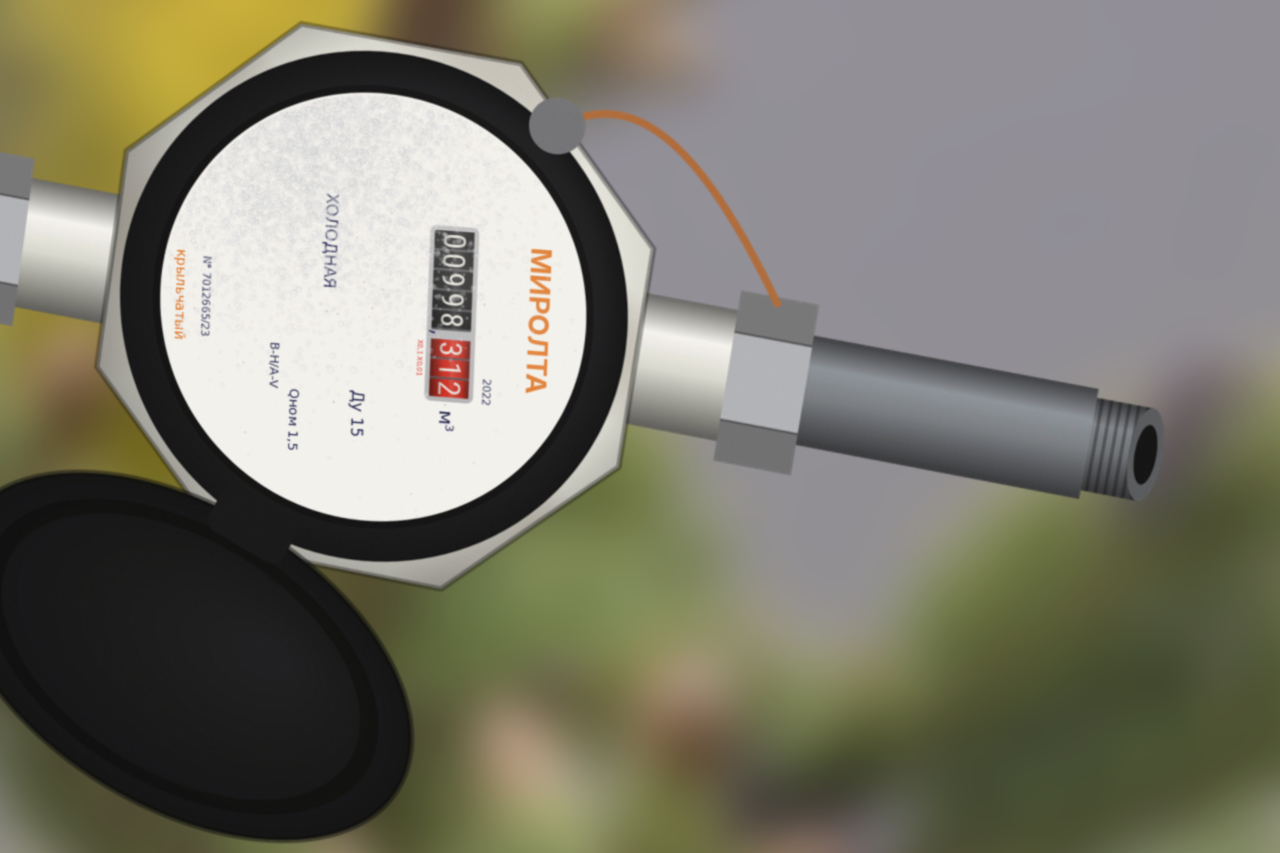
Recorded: 998.312
